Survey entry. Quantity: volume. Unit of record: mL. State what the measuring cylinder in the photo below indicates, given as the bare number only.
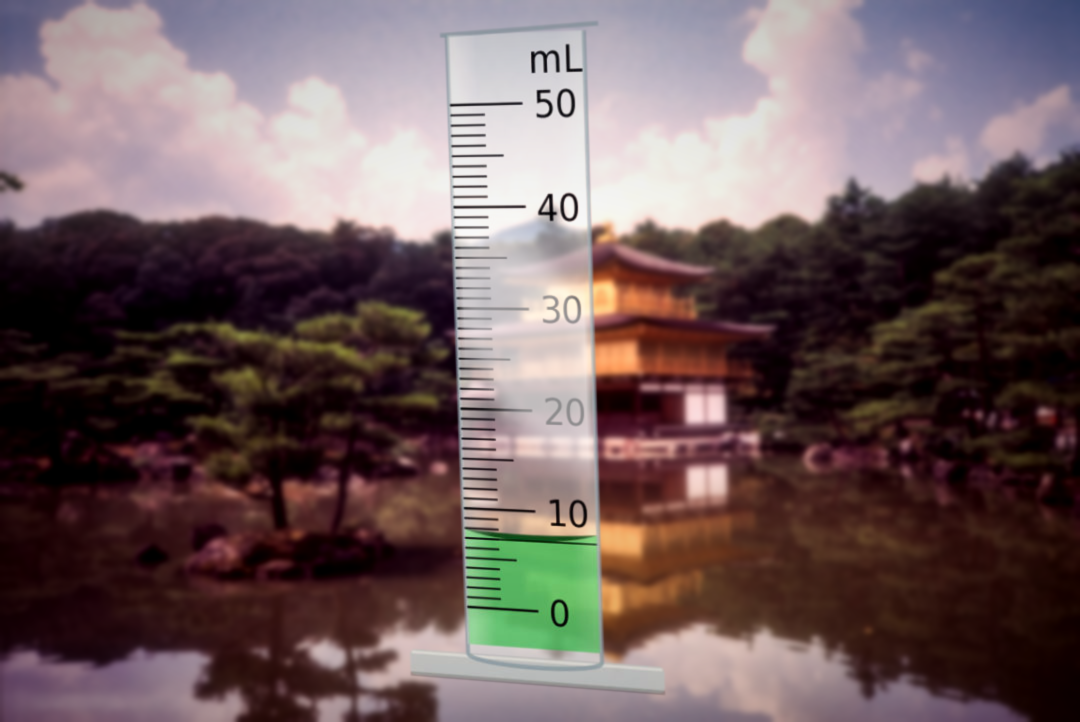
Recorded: 7
